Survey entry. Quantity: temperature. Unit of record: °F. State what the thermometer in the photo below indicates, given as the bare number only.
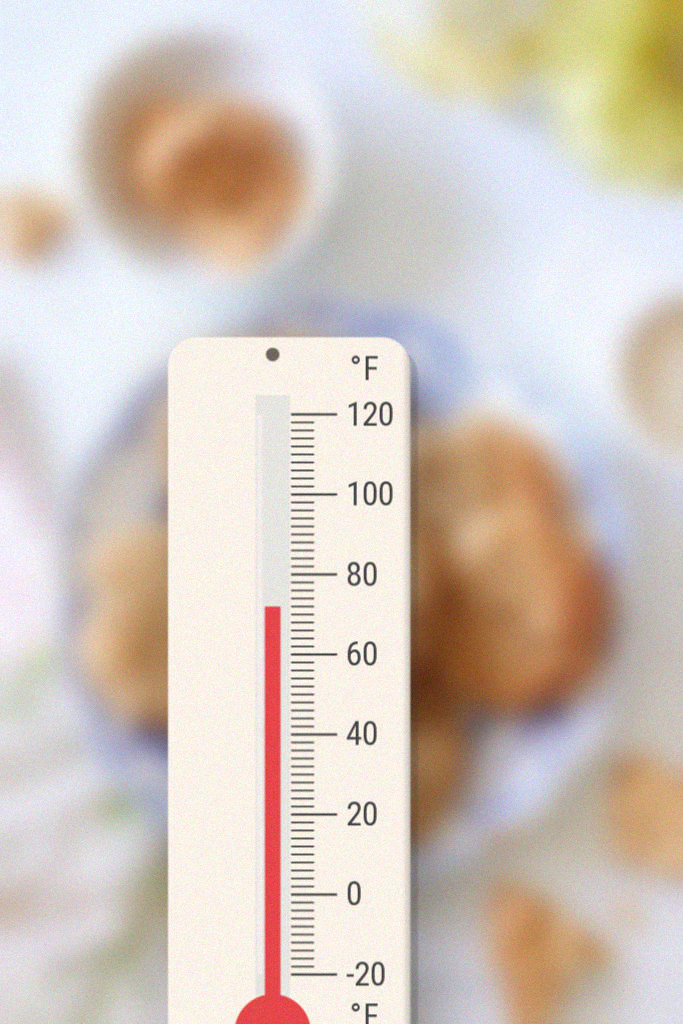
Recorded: 72
